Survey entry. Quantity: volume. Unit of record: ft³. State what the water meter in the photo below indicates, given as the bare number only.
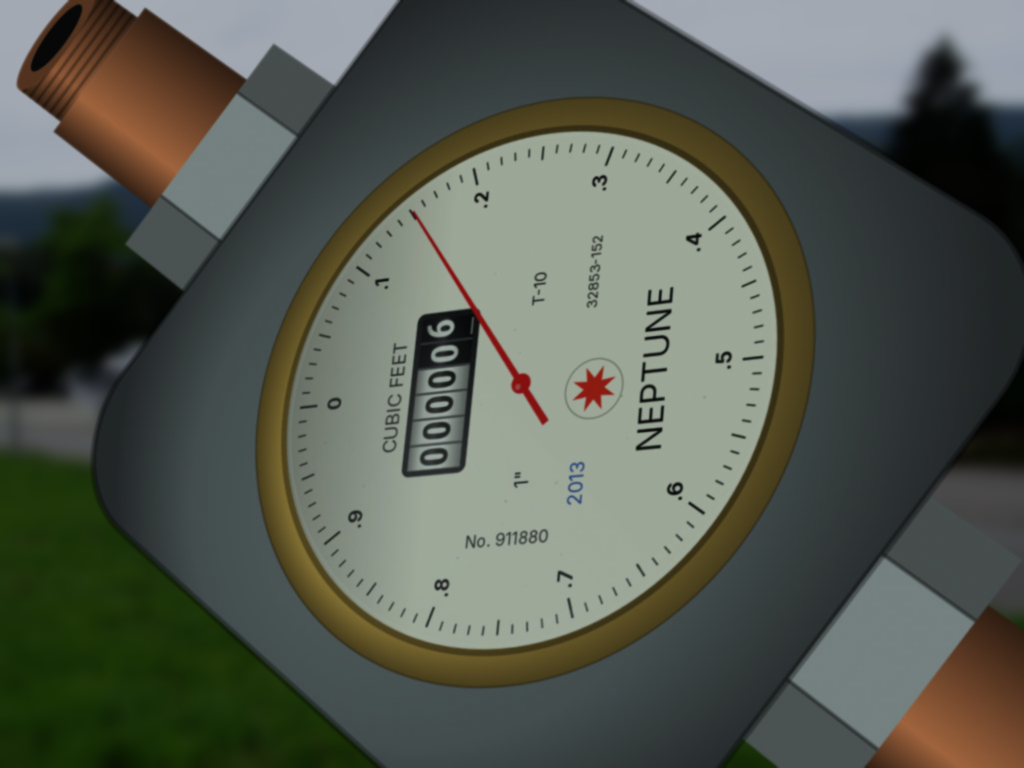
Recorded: 6.15
